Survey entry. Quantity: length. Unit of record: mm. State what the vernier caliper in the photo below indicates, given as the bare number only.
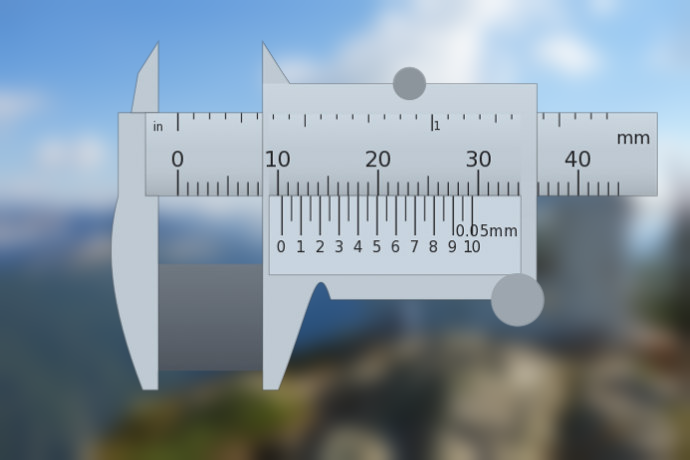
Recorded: 10.4
